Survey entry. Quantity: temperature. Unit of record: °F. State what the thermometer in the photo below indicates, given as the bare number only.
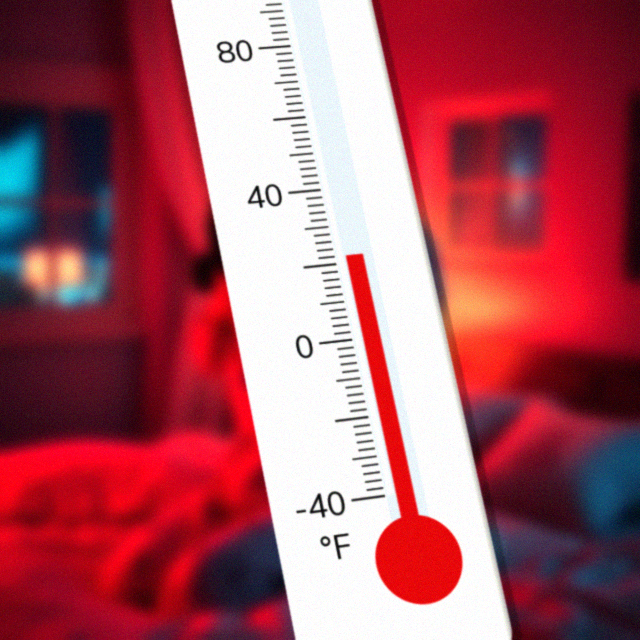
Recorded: 22
